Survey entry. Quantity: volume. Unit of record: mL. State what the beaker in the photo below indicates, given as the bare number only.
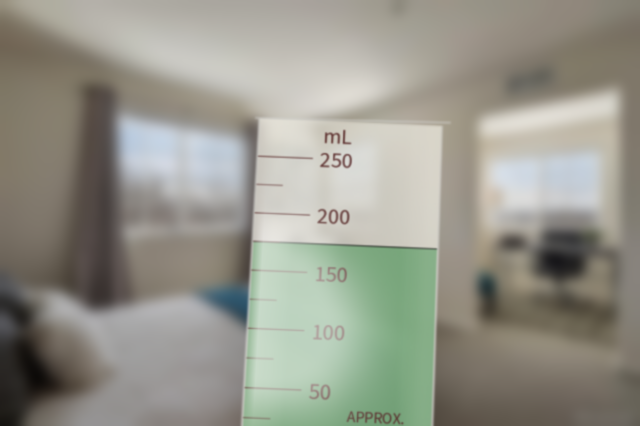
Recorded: 175
